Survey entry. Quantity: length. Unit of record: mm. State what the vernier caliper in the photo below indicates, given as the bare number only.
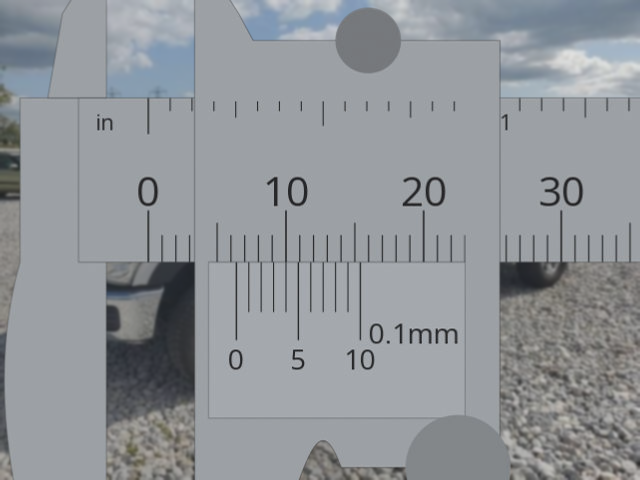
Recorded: 6.4
